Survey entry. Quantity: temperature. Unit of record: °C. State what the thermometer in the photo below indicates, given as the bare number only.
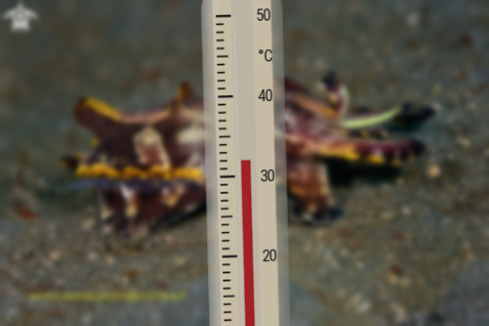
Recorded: 32
